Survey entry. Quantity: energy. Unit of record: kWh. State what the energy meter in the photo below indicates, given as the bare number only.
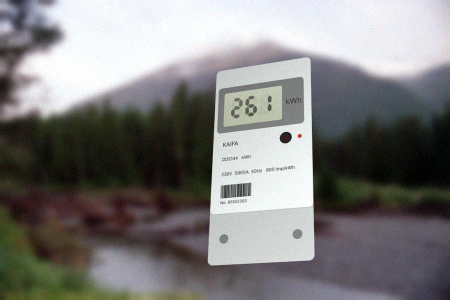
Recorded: 261
